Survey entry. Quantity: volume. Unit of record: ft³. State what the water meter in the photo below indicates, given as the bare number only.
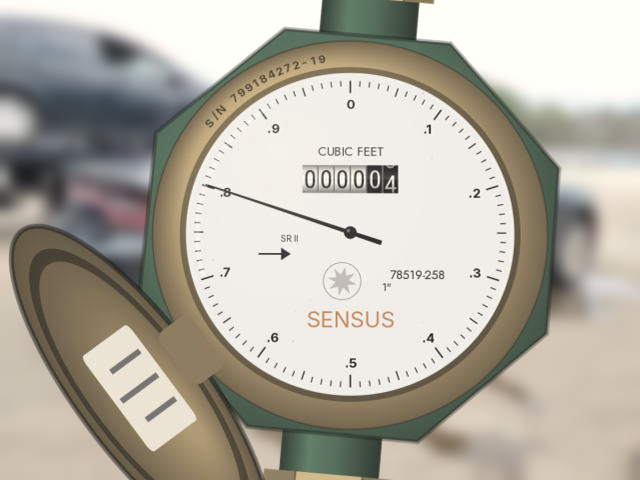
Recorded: 3.80
